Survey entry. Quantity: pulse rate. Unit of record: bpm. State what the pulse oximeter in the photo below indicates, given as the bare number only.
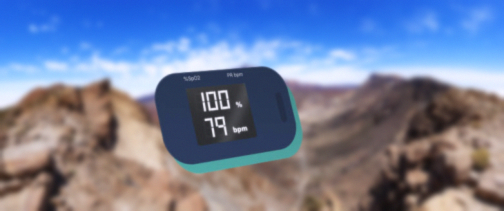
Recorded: 79
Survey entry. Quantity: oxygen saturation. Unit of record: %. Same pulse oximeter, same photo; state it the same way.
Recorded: 100
